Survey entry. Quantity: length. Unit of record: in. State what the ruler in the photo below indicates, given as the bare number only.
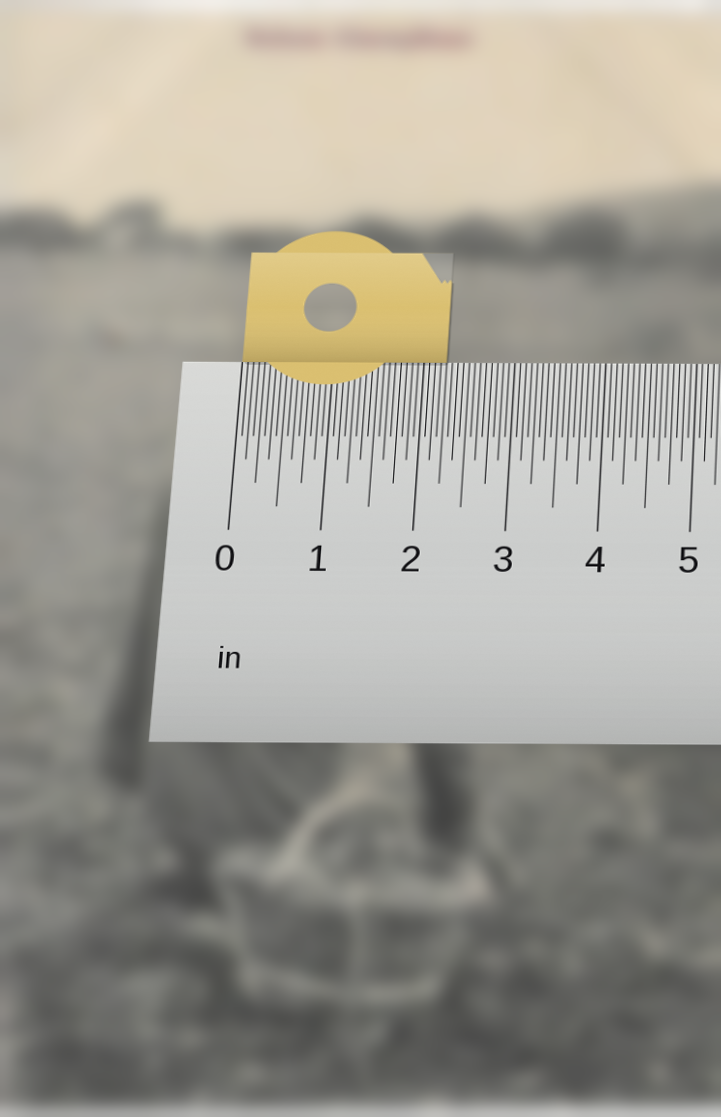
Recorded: 2.25
